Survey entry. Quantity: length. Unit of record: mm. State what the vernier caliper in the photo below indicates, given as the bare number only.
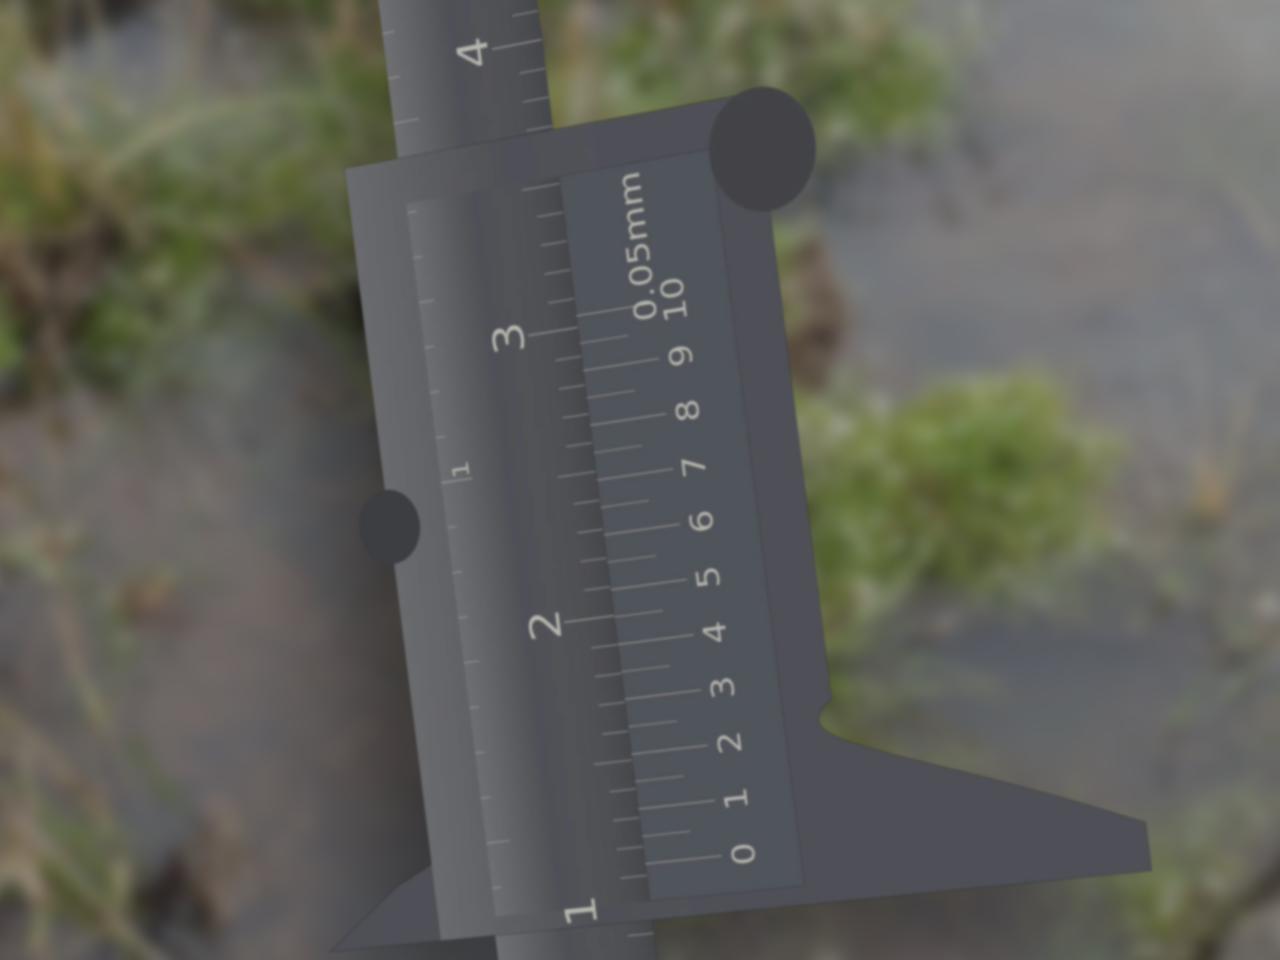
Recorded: 11.4
